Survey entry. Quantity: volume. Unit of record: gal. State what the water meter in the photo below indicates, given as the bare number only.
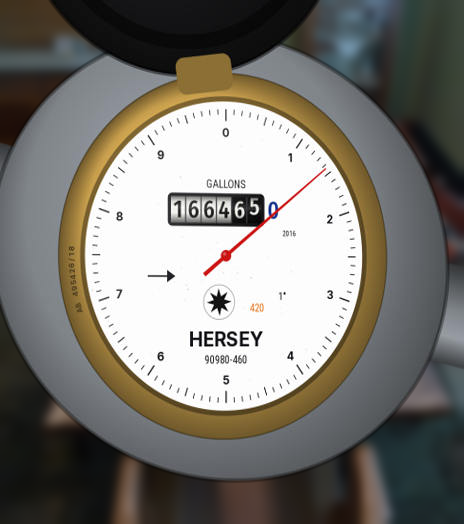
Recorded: 1664651.4
